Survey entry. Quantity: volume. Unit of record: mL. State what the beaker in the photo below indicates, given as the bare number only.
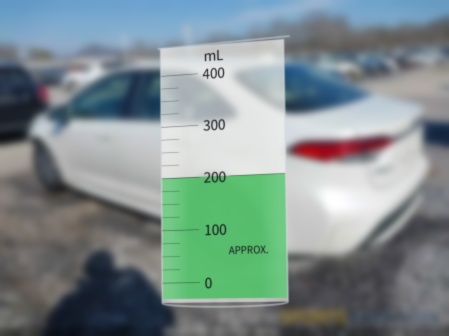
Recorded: 200
